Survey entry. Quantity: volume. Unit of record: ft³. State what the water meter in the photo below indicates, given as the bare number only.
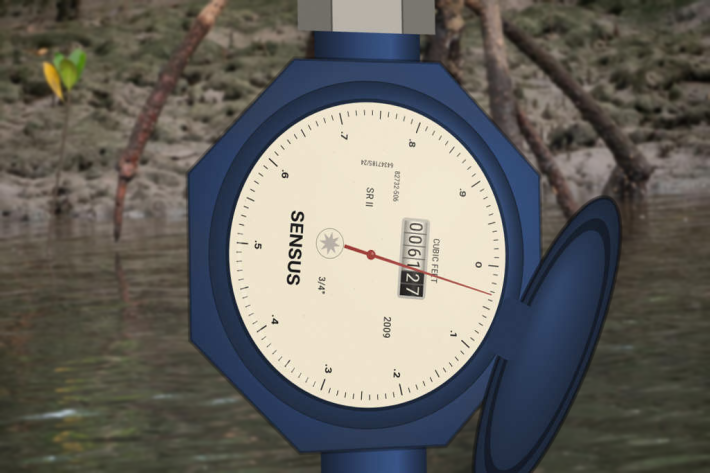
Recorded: 6127.03
